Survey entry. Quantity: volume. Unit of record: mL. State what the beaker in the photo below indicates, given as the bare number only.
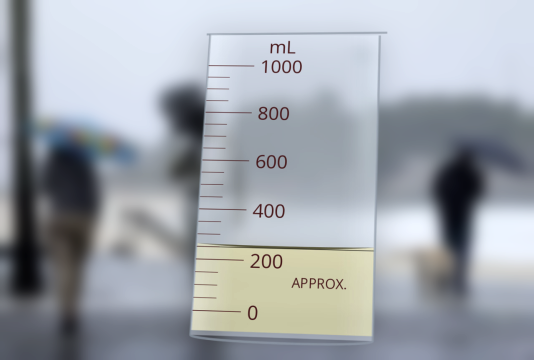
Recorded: 250
